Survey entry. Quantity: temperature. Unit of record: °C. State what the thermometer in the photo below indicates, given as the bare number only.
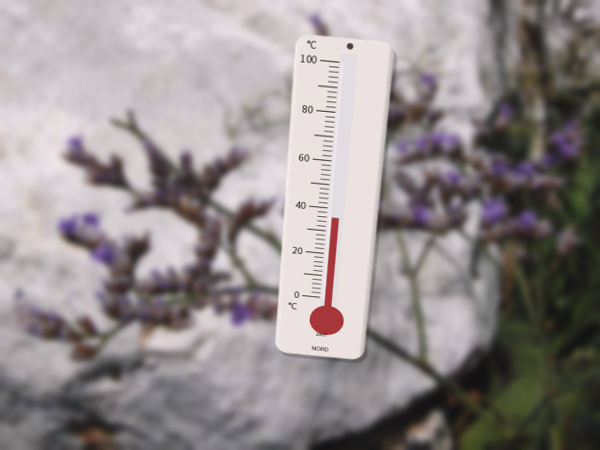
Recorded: 36
